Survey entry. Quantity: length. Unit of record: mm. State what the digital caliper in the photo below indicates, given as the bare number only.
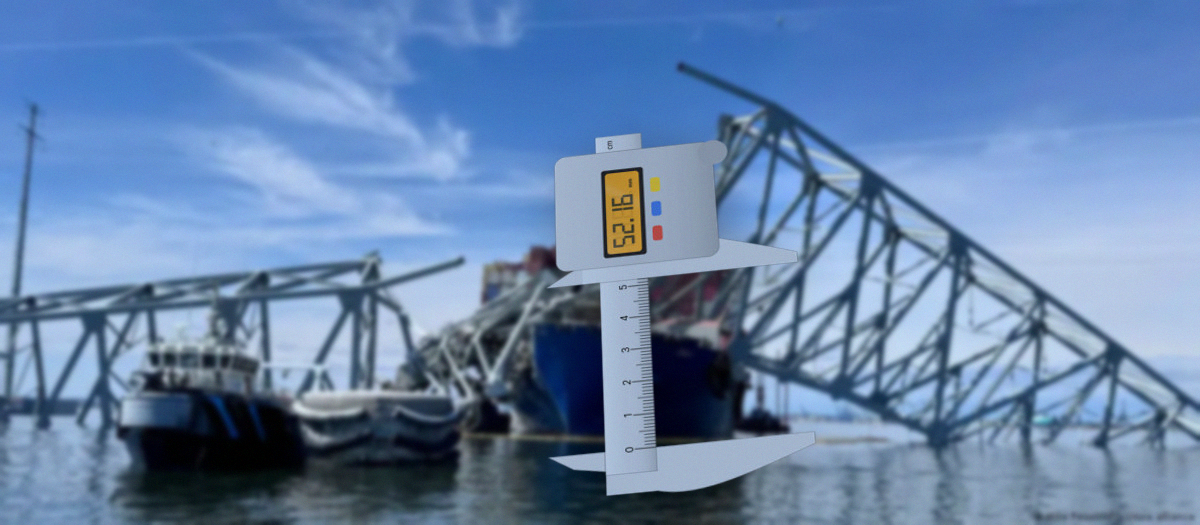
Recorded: 52.16
